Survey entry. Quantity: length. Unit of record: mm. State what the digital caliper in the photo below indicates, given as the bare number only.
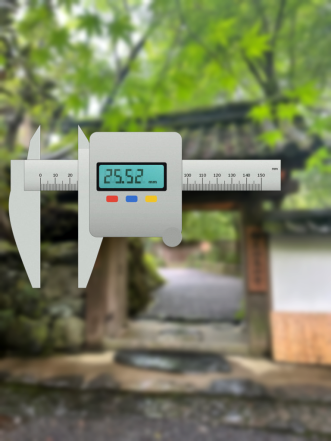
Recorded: 25.52
